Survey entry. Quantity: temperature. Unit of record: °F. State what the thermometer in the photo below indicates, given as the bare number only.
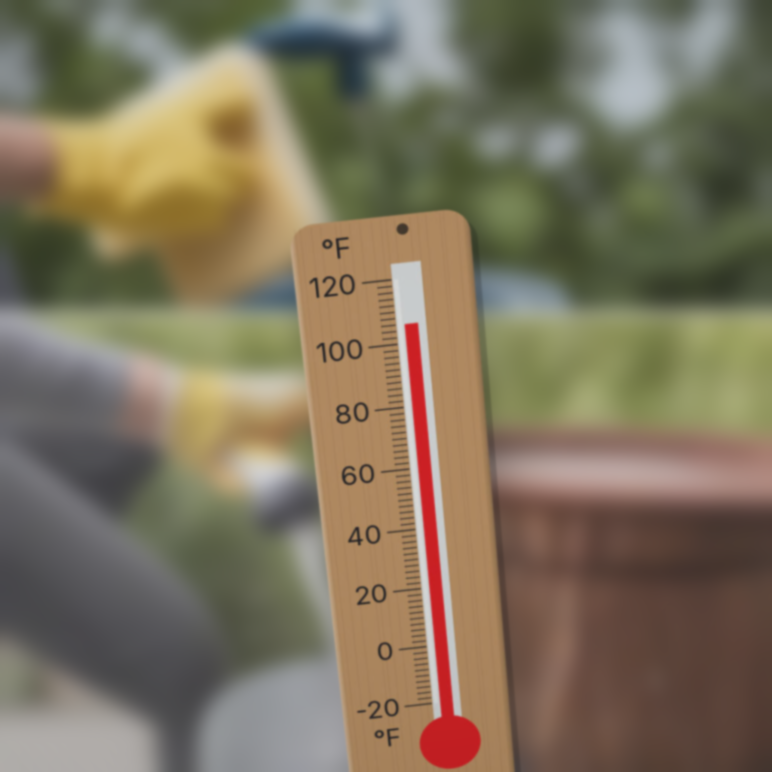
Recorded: 106
